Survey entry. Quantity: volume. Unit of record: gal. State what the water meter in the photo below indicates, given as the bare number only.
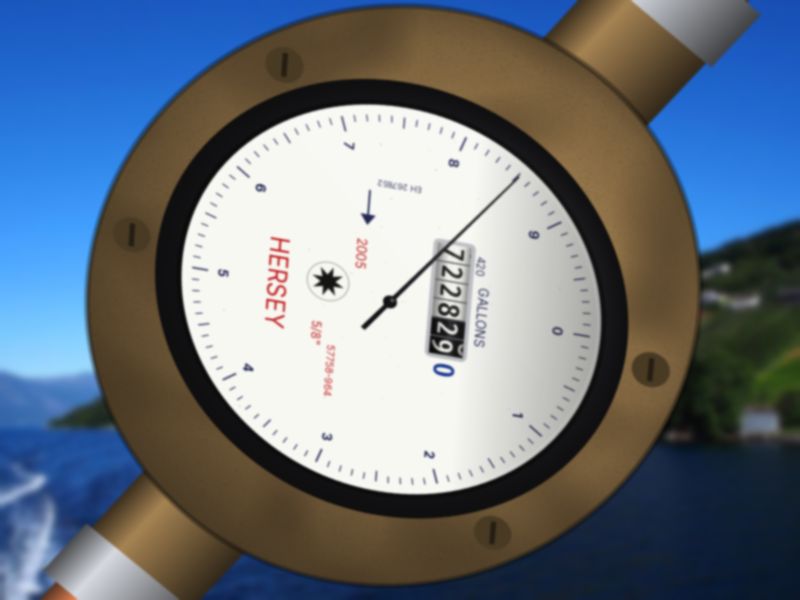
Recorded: 7228288.5
